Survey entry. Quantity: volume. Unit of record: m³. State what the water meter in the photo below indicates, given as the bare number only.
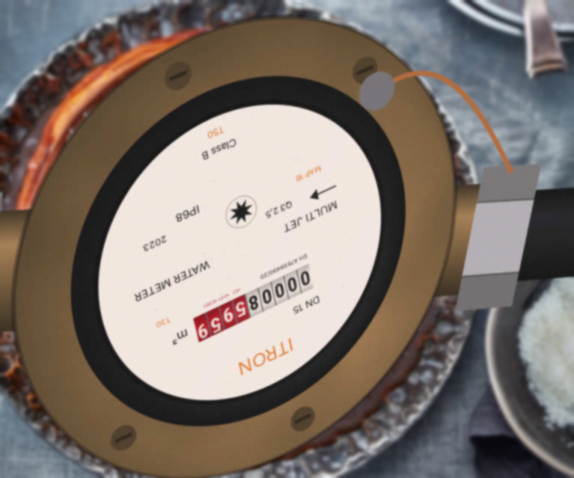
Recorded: 8.5959
